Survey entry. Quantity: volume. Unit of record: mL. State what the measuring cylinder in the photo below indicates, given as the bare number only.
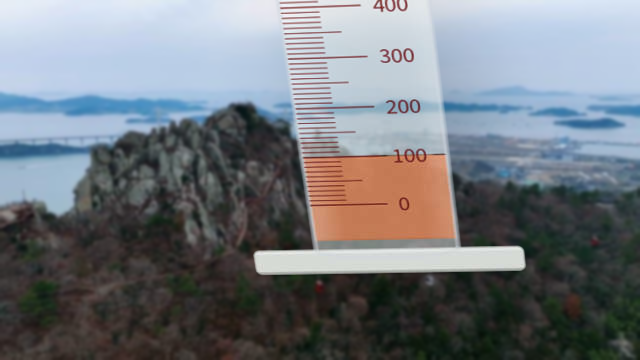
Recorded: 100
